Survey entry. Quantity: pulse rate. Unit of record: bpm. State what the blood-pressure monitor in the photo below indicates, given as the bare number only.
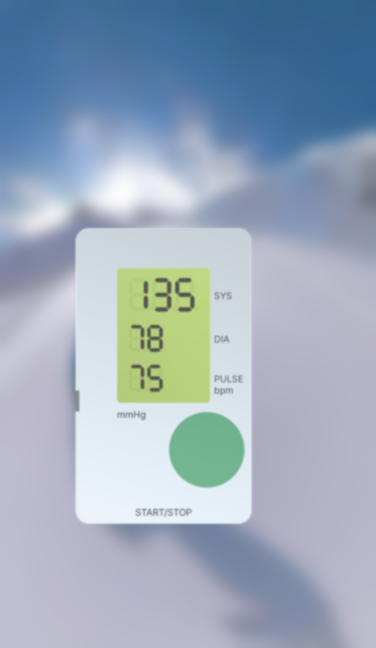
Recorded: 75
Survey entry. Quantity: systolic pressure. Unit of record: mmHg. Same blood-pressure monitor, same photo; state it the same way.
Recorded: 135
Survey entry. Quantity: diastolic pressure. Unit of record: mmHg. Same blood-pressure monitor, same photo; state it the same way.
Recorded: 78
